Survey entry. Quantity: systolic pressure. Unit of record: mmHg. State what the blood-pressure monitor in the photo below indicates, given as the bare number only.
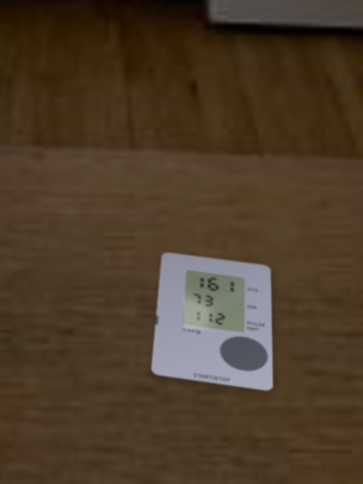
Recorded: 161
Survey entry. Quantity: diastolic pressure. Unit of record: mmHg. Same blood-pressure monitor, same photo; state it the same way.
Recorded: 73
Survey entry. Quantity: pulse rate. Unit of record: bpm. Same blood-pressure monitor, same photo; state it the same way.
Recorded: 112
